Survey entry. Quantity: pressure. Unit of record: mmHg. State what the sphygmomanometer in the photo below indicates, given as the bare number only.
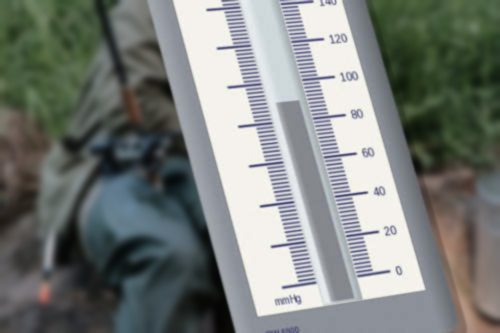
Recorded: 90
